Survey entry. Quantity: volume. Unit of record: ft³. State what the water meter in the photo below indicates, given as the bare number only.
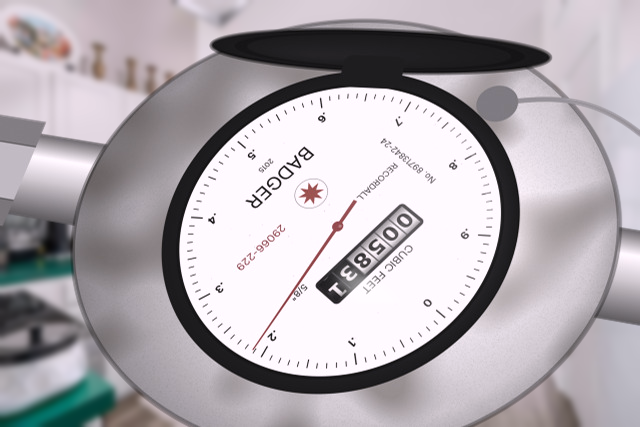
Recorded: 5831.21
